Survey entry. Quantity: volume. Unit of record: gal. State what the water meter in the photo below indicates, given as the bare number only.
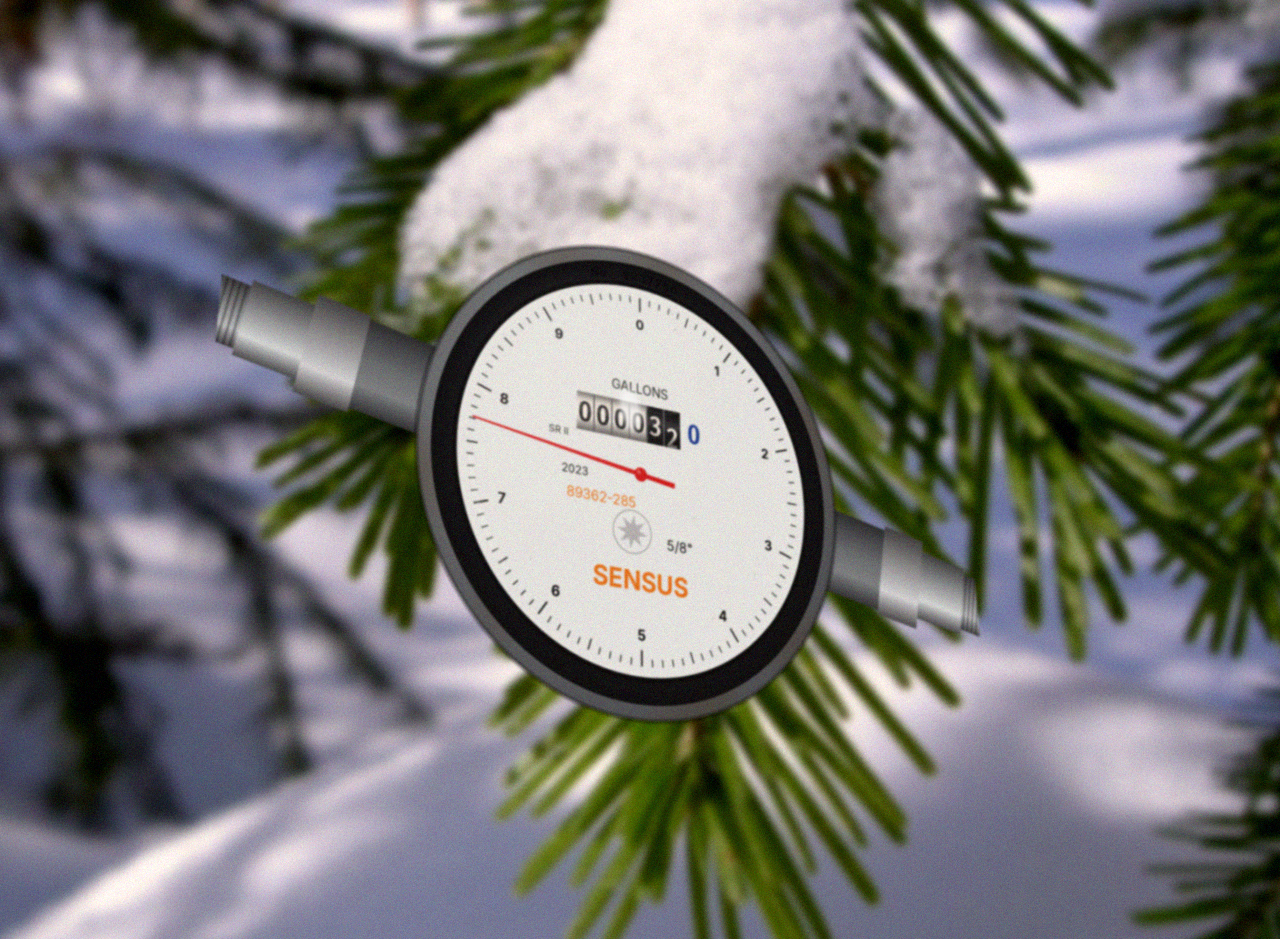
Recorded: 317.7
